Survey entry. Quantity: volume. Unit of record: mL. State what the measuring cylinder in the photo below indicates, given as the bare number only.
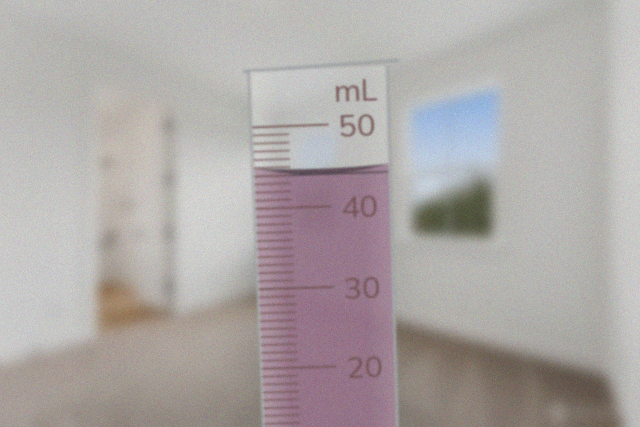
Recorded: 44
